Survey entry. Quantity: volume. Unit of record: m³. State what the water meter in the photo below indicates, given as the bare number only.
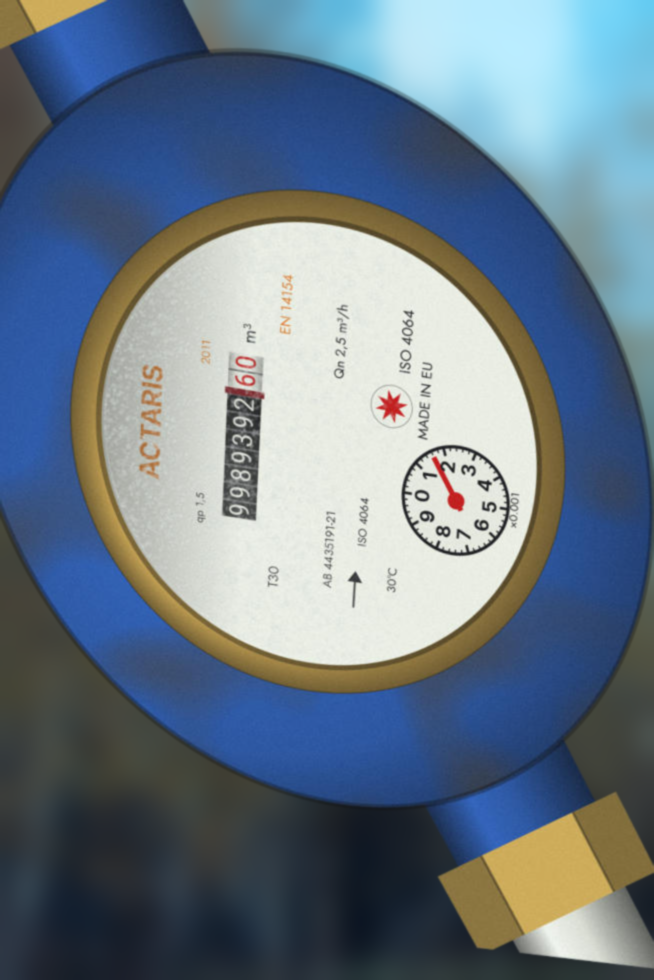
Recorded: 9989392.601
